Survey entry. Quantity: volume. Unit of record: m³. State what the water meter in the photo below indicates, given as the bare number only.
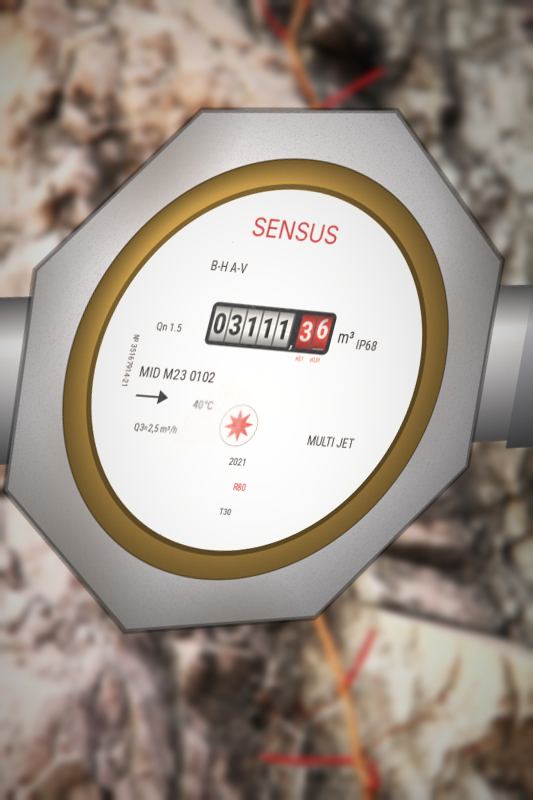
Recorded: 3111.36
